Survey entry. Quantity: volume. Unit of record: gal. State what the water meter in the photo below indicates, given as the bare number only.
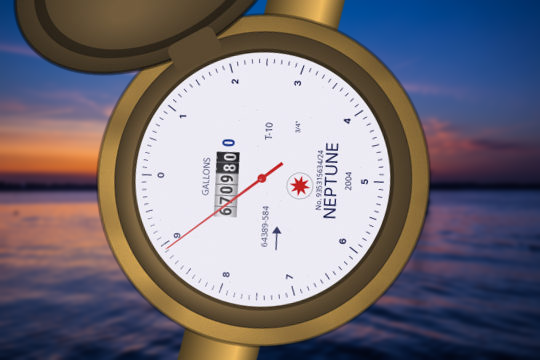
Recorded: 6709798.9
